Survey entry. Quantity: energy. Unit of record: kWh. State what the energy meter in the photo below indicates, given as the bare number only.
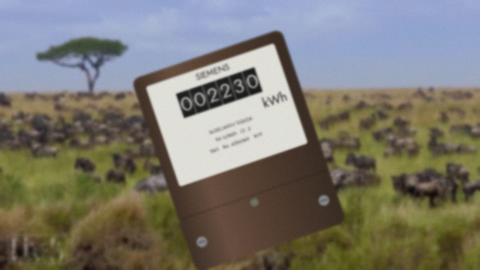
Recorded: 2230
